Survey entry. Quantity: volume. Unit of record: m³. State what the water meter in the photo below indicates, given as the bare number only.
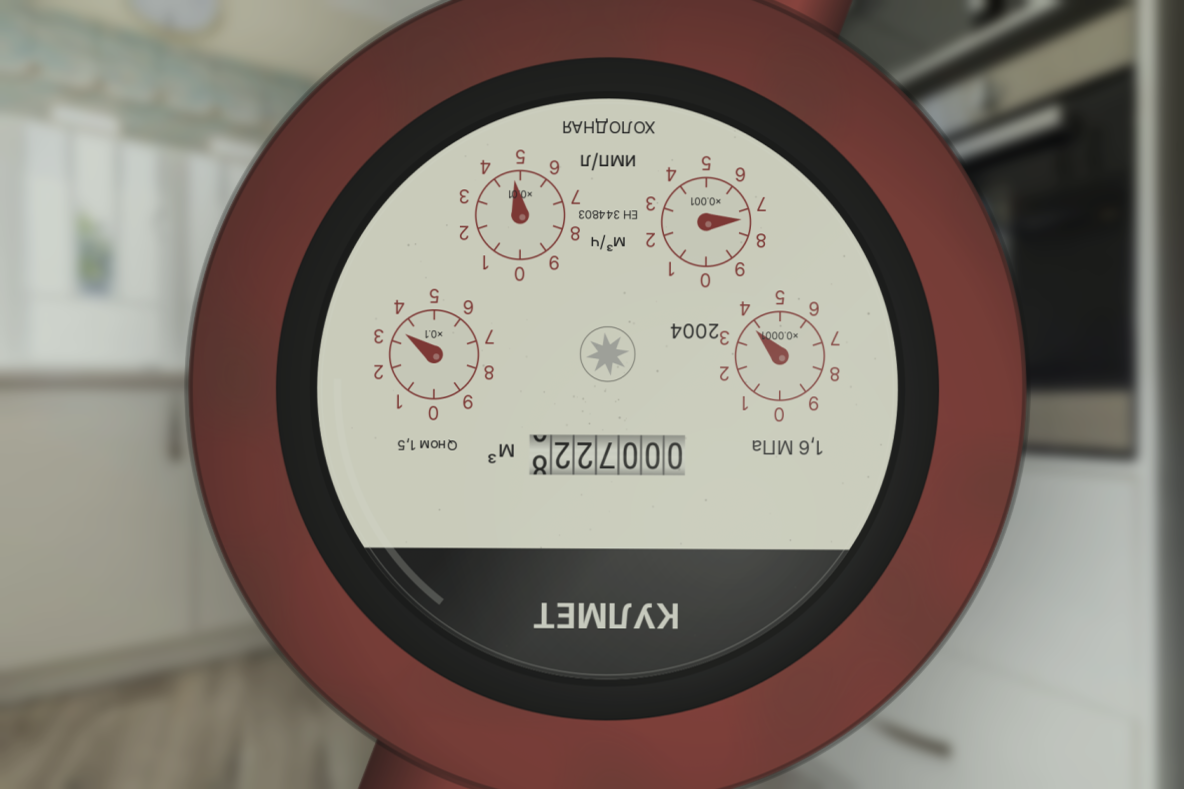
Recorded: 7228.3473
